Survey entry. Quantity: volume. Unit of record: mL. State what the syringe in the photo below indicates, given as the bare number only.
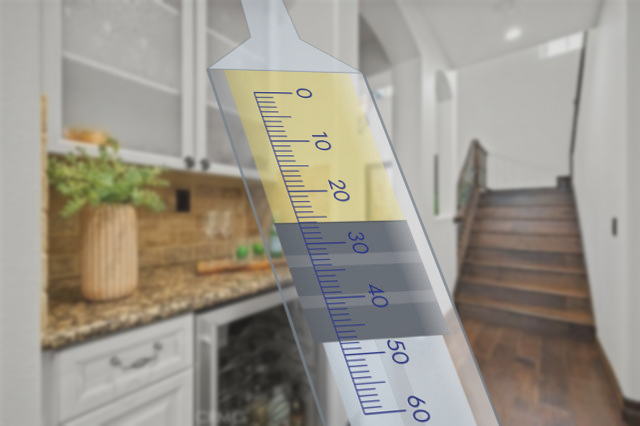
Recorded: 26
